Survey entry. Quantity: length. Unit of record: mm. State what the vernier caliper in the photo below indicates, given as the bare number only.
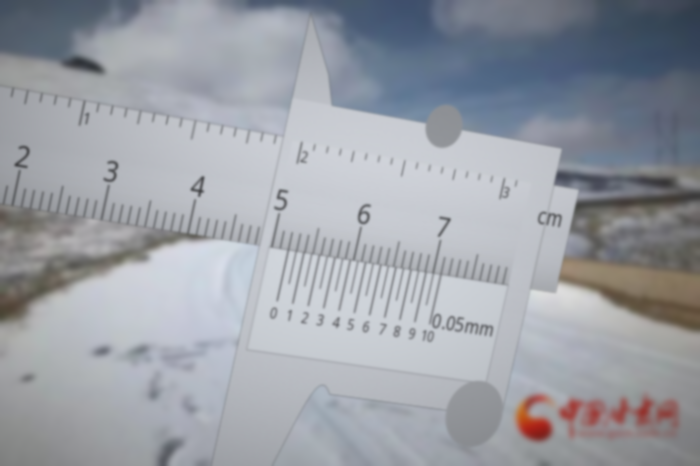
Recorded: 52.0
